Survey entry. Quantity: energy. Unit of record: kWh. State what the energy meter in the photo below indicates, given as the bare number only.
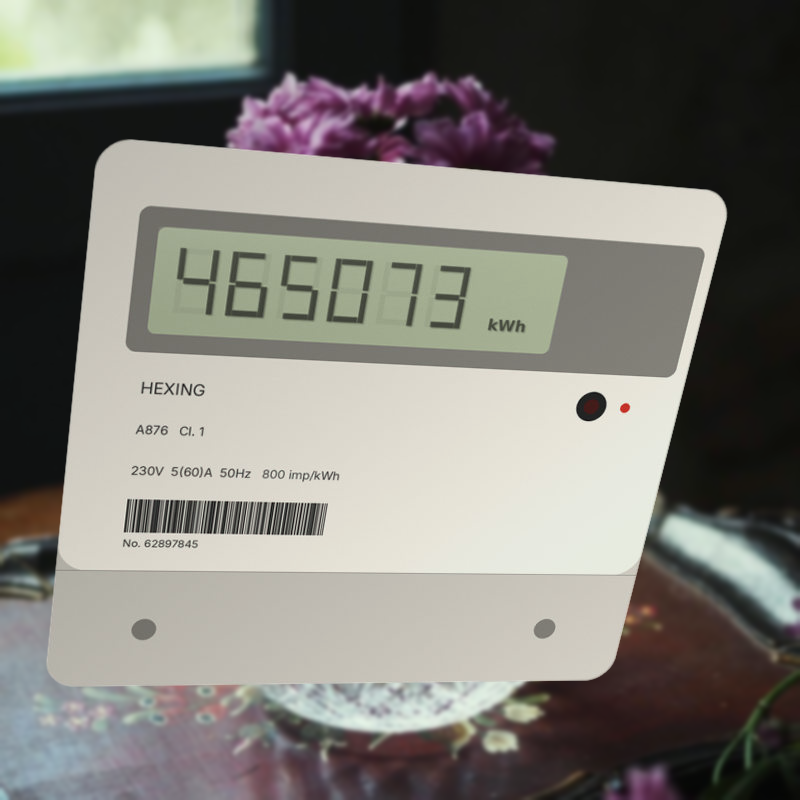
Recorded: 465073
